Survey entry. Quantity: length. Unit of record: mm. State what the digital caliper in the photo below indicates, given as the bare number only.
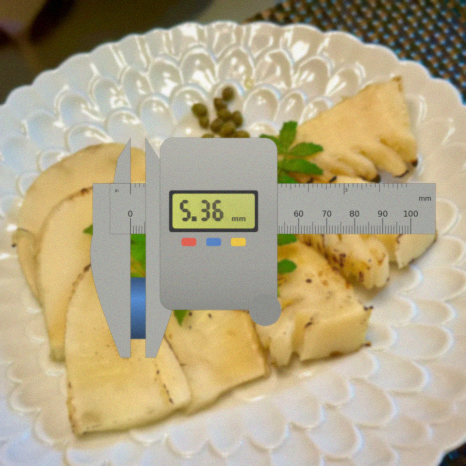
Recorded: 5.36
